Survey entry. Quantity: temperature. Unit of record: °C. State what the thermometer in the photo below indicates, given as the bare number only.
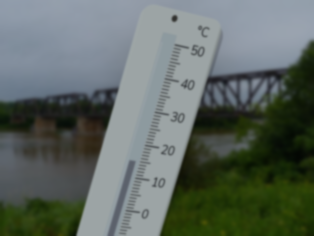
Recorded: 15
